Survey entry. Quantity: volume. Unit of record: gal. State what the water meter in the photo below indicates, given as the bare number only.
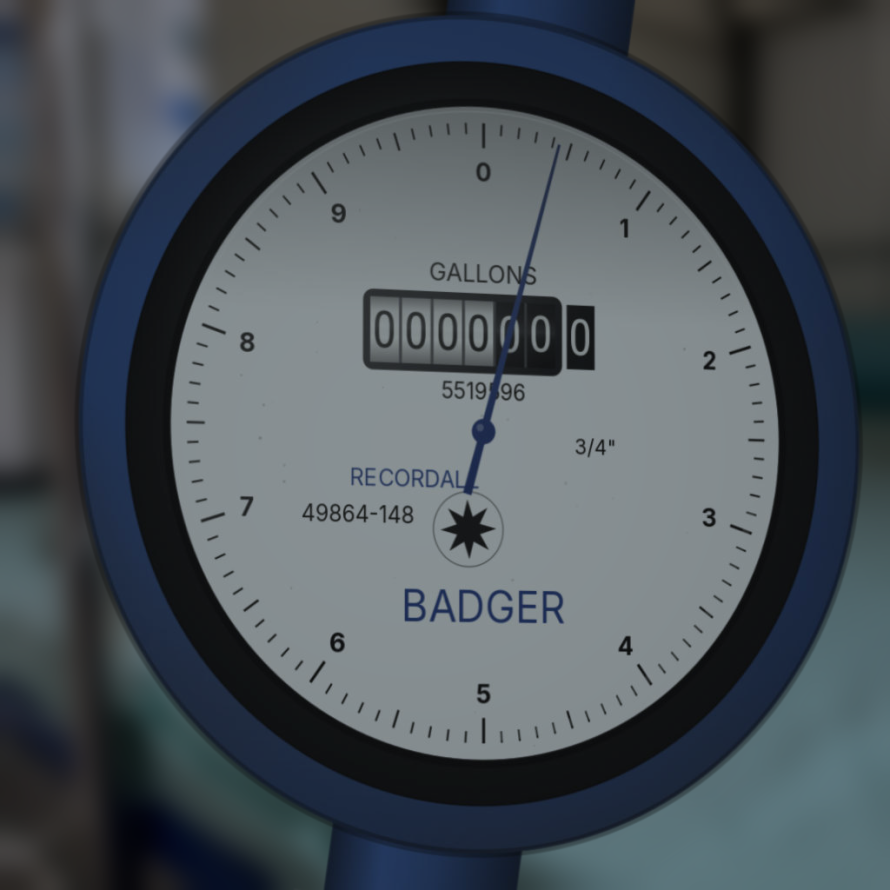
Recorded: 0.4
